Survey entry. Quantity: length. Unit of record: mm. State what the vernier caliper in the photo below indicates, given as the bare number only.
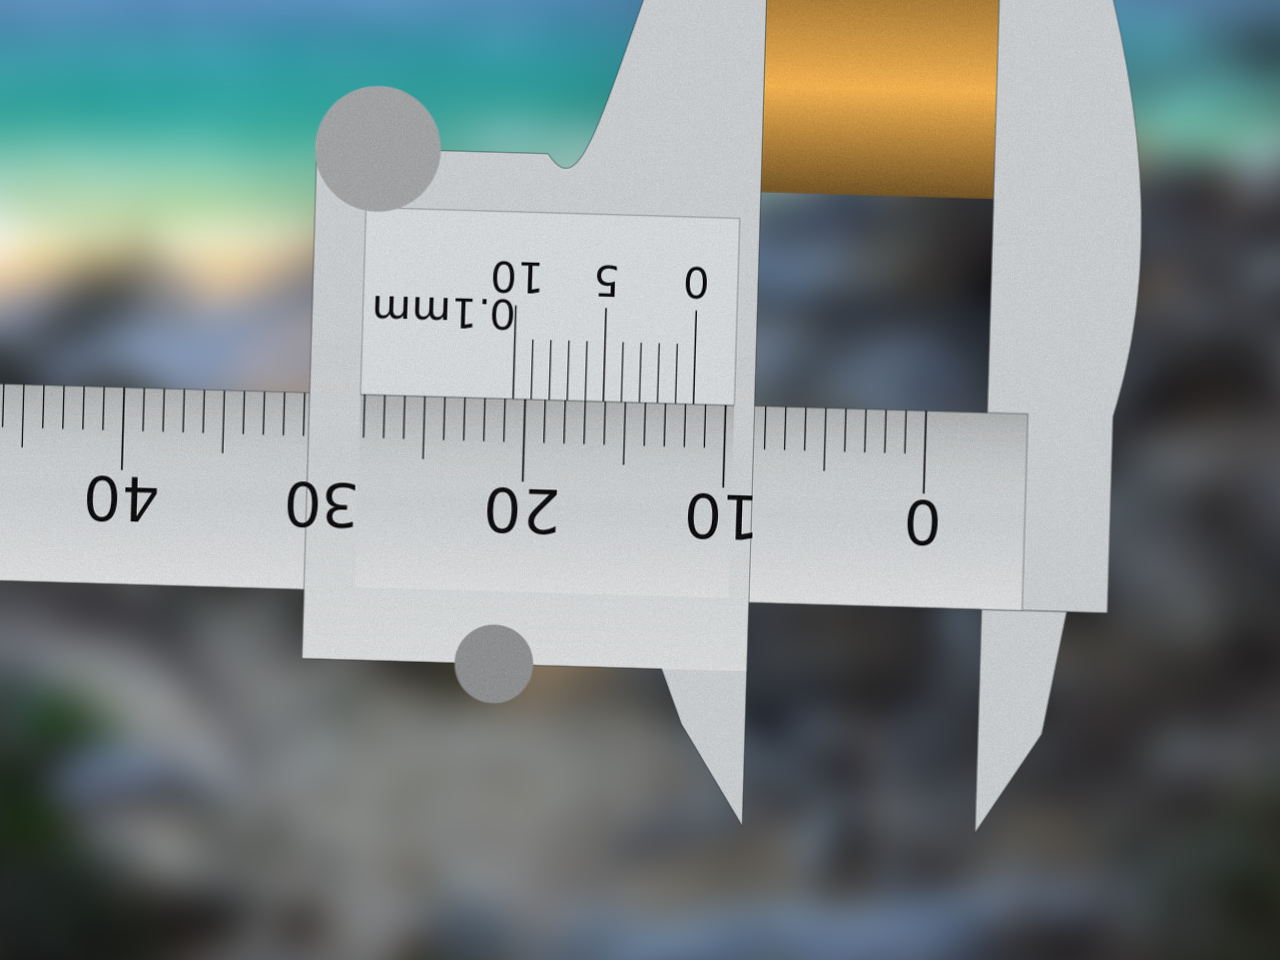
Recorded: 11.6
